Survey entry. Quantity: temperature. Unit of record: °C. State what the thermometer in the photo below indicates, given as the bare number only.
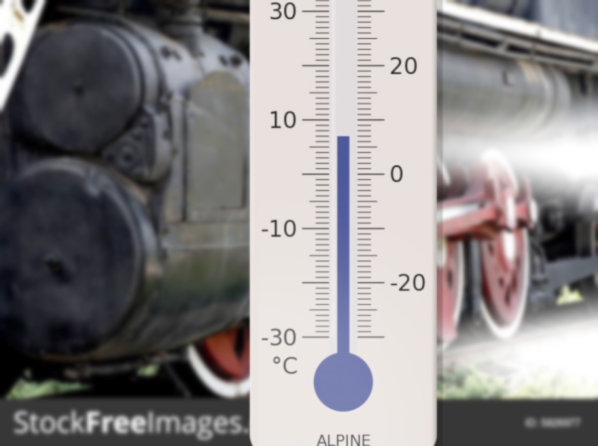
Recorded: 7
